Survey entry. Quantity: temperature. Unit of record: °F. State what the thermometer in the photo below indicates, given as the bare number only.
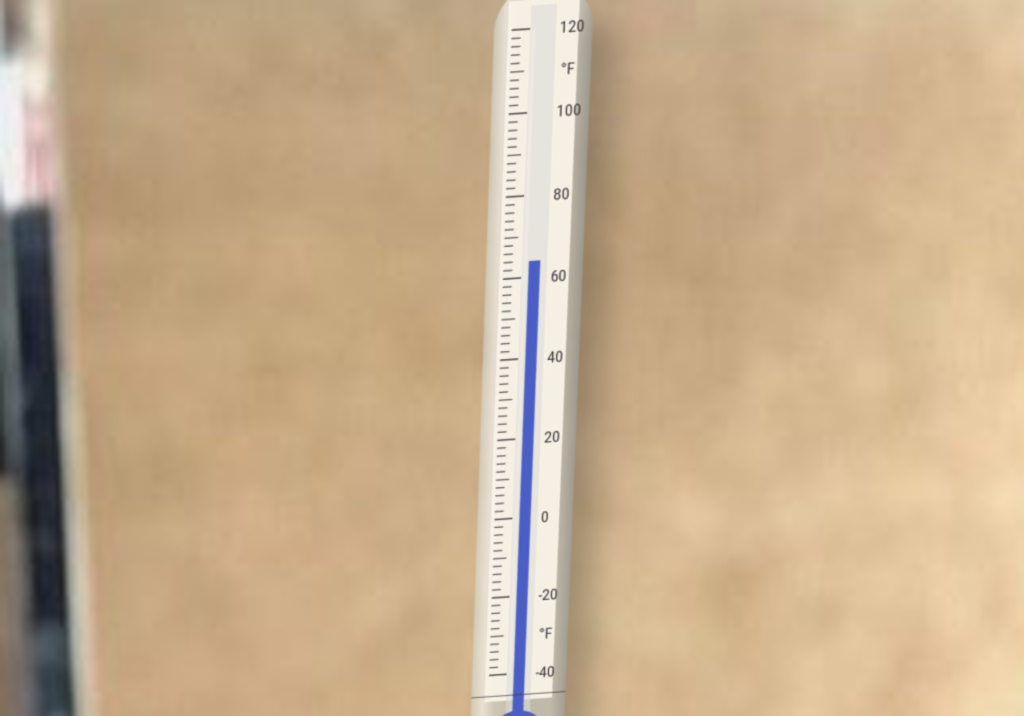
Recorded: 64
